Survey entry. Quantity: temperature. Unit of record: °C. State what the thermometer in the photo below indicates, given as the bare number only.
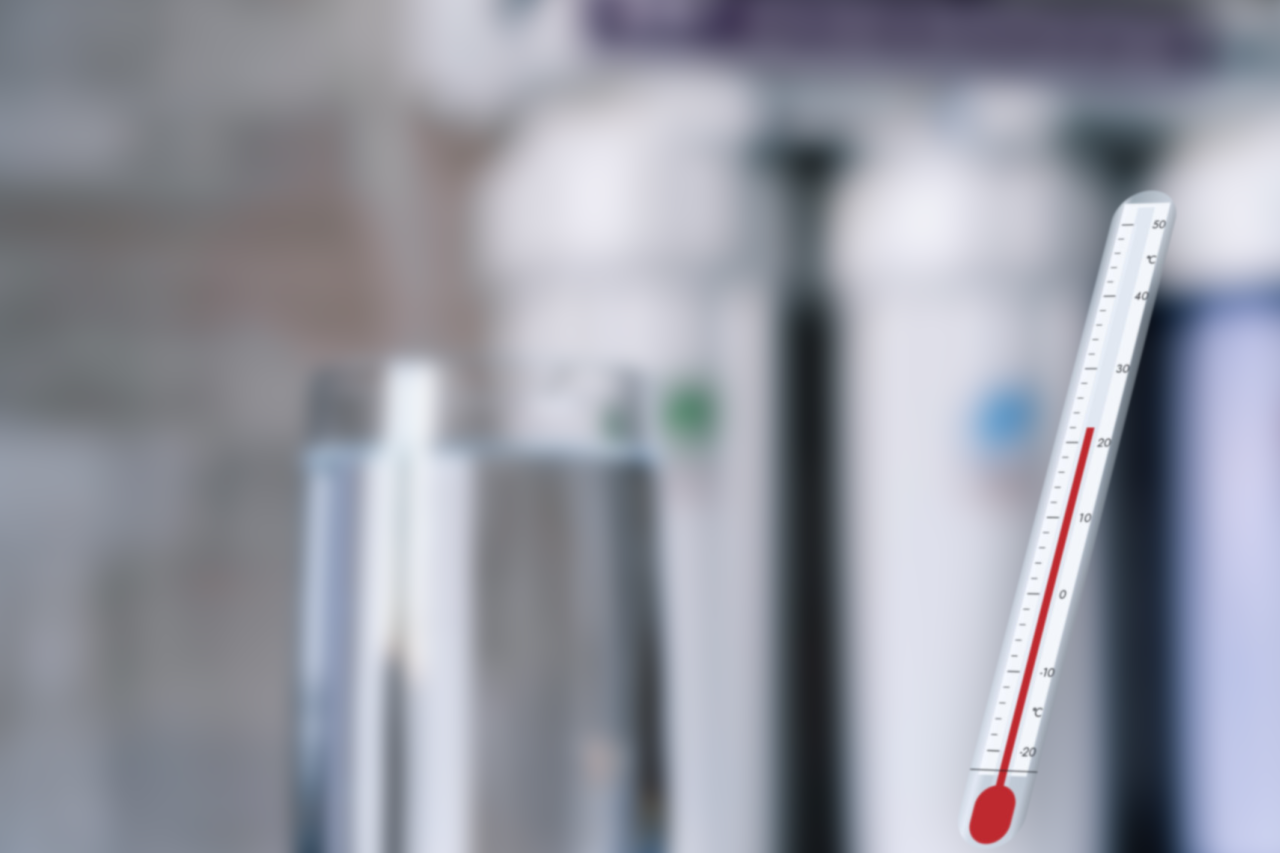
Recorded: 22
